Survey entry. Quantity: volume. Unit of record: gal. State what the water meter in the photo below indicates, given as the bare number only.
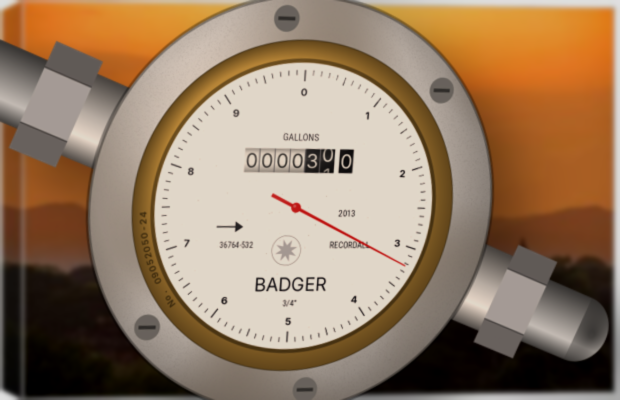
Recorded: 303.2
